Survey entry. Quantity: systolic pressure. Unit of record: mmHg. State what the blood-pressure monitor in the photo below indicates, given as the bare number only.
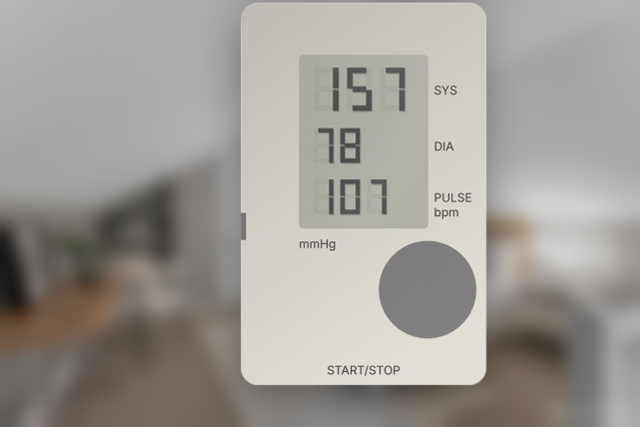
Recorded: 157
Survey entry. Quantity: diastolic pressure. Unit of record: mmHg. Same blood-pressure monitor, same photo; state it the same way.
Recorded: 78
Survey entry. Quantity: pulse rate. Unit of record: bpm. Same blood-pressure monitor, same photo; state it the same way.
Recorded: 107
